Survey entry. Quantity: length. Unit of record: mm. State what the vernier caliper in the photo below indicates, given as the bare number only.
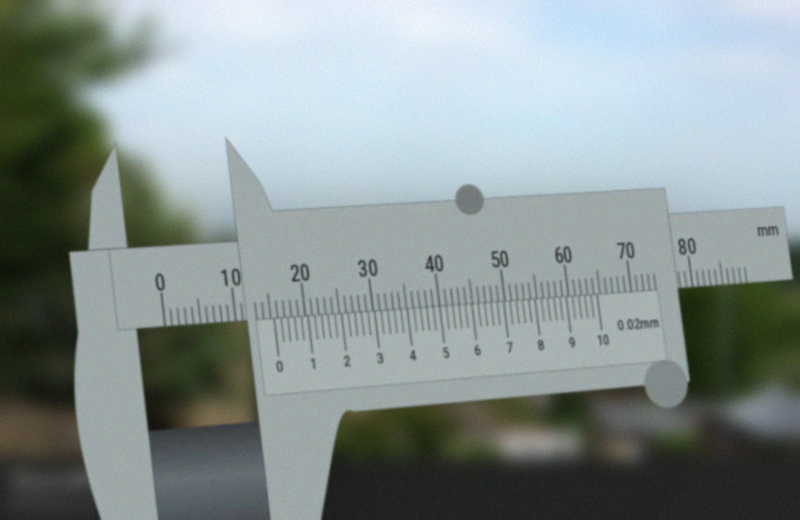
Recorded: 15.5
